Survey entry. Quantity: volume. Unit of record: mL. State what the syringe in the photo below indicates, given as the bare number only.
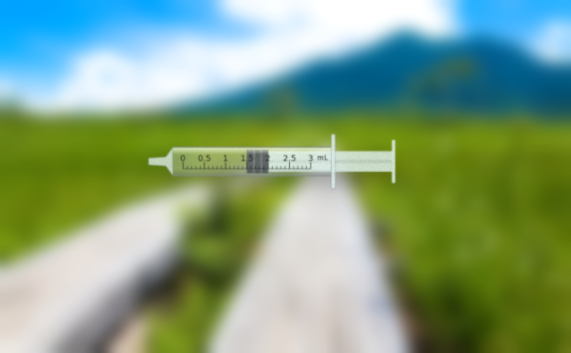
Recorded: 1.5
